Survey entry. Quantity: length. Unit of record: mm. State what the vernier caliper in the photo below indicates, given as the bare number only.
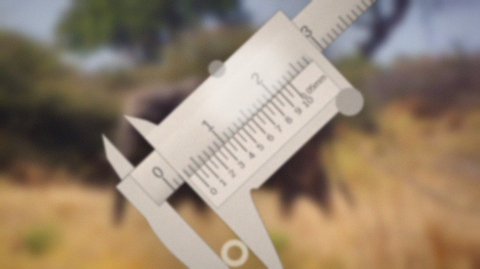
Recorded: 4.0
